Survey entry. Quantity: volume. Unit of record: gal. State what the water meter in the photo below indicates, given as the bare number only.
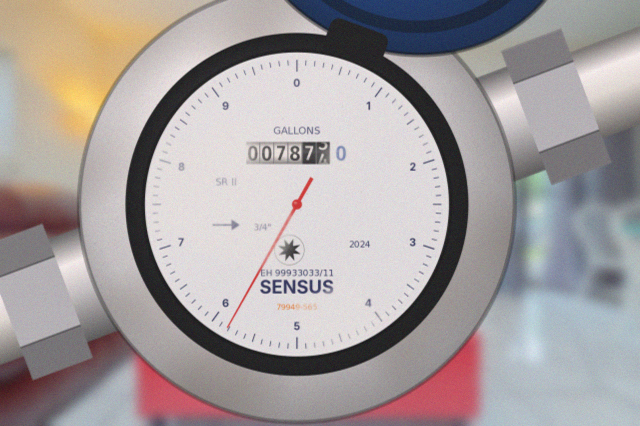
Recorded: 78735.8
